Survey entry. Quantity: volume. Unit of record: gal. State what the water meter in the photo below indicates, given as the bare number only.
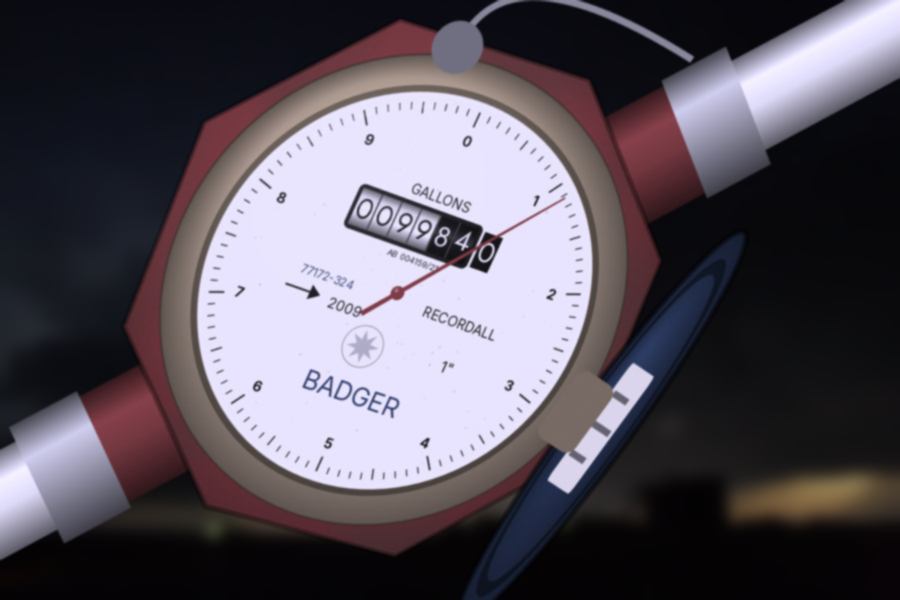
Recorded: 99841.1
